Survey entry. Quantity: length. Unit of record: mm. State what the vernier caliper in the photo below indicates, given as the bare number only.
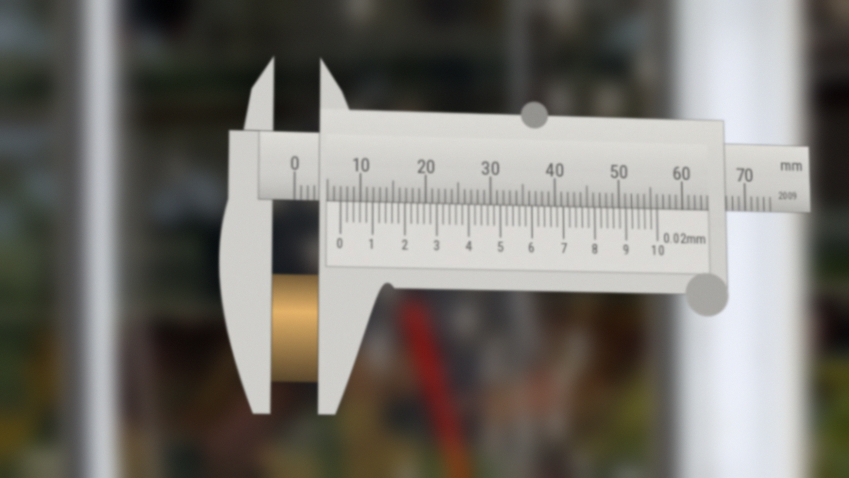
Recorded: 7.0
